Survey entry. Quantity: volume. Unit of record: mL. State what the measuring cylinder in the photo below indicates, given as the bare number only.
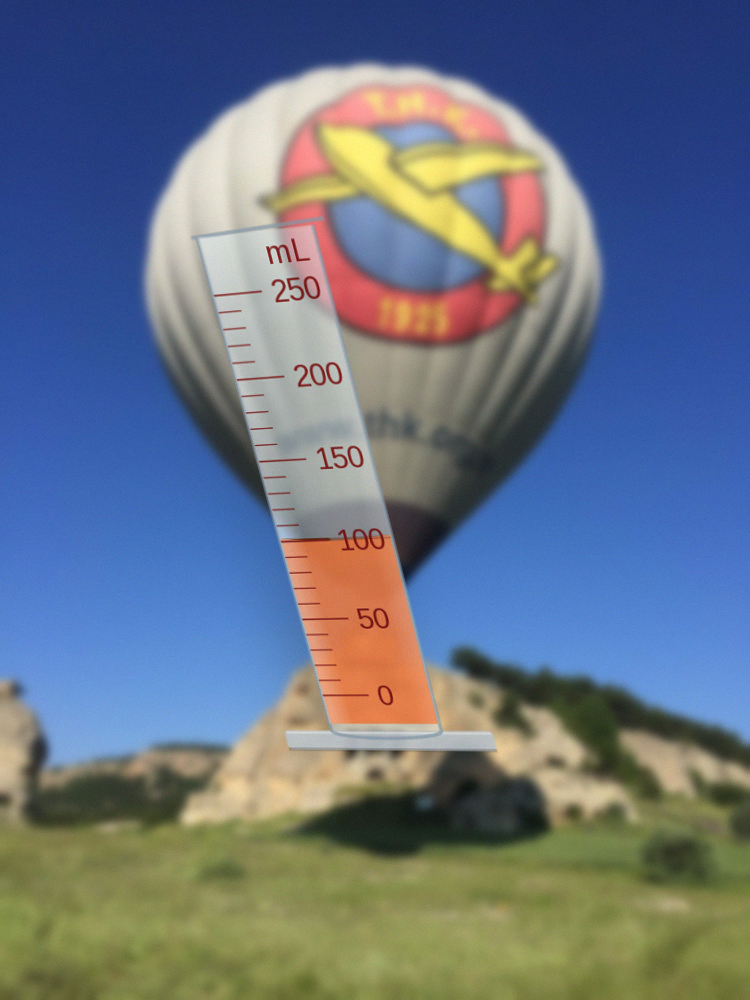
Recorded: 100
